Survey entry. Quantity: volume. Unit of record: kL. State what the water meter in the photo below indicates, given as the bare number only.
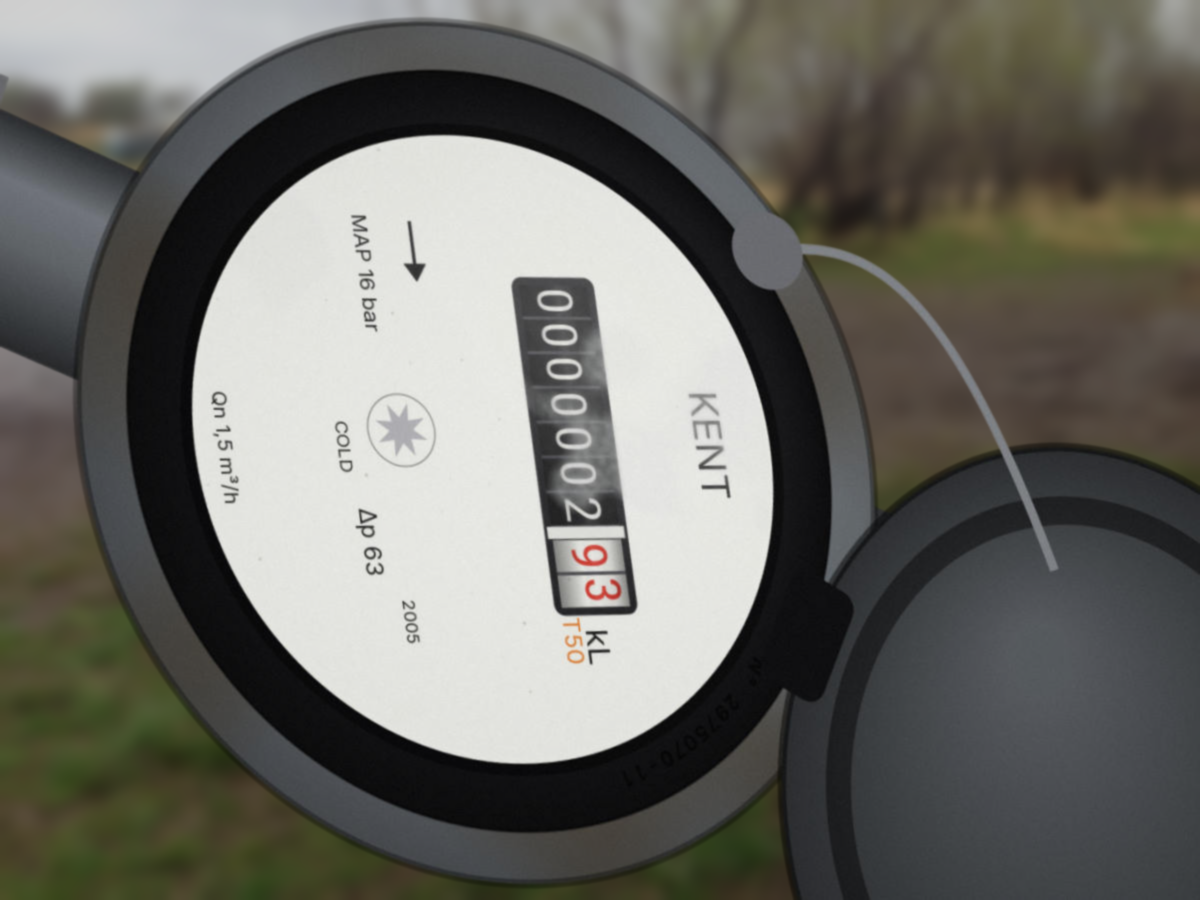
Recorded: 2.93
